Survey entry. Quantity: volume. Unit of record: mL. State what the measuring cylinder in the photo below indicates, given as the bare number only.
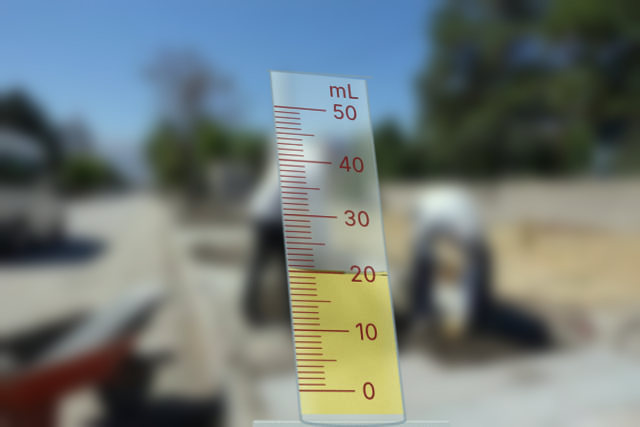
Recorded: 20
